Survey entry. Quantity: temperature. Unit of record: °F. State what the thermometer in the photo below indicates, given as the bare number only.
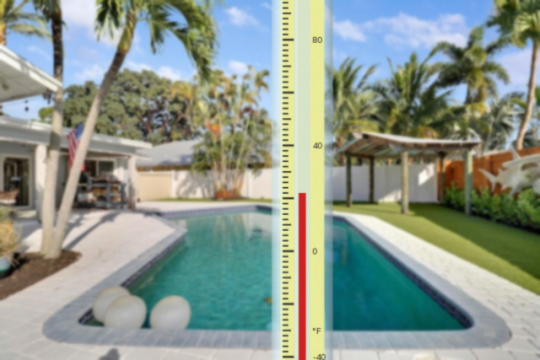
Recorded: 22
